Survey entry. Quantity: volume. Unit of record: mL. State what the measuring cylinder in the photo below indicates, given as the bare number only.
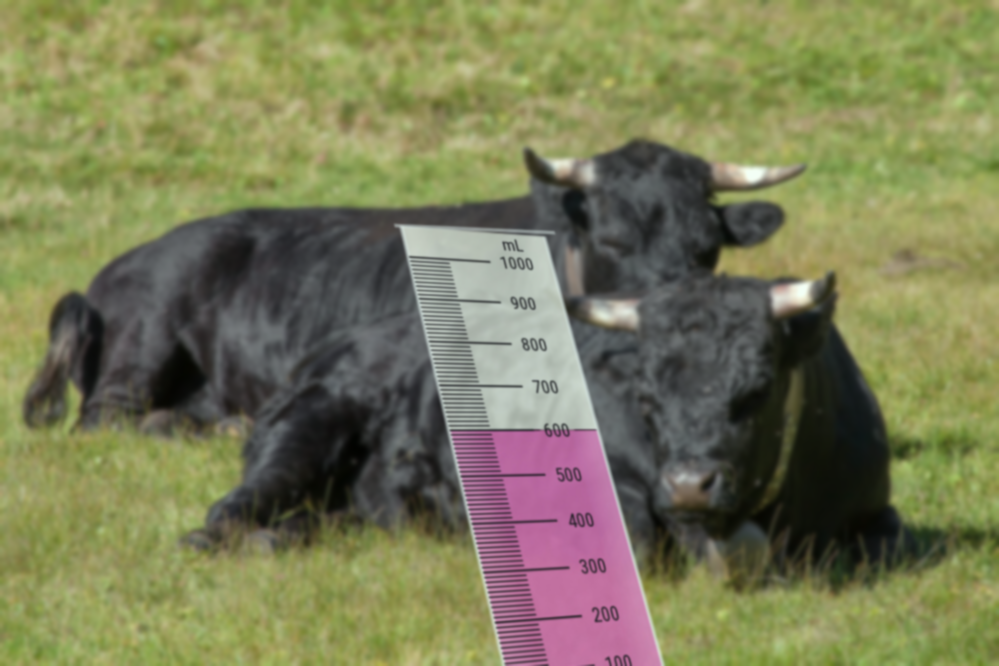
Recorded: 600
